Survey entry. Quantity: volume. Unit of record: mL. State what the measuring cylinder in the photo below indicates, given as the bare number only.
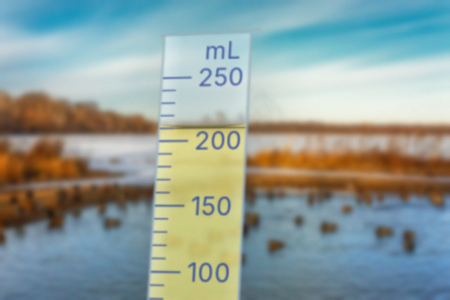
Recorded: 210
